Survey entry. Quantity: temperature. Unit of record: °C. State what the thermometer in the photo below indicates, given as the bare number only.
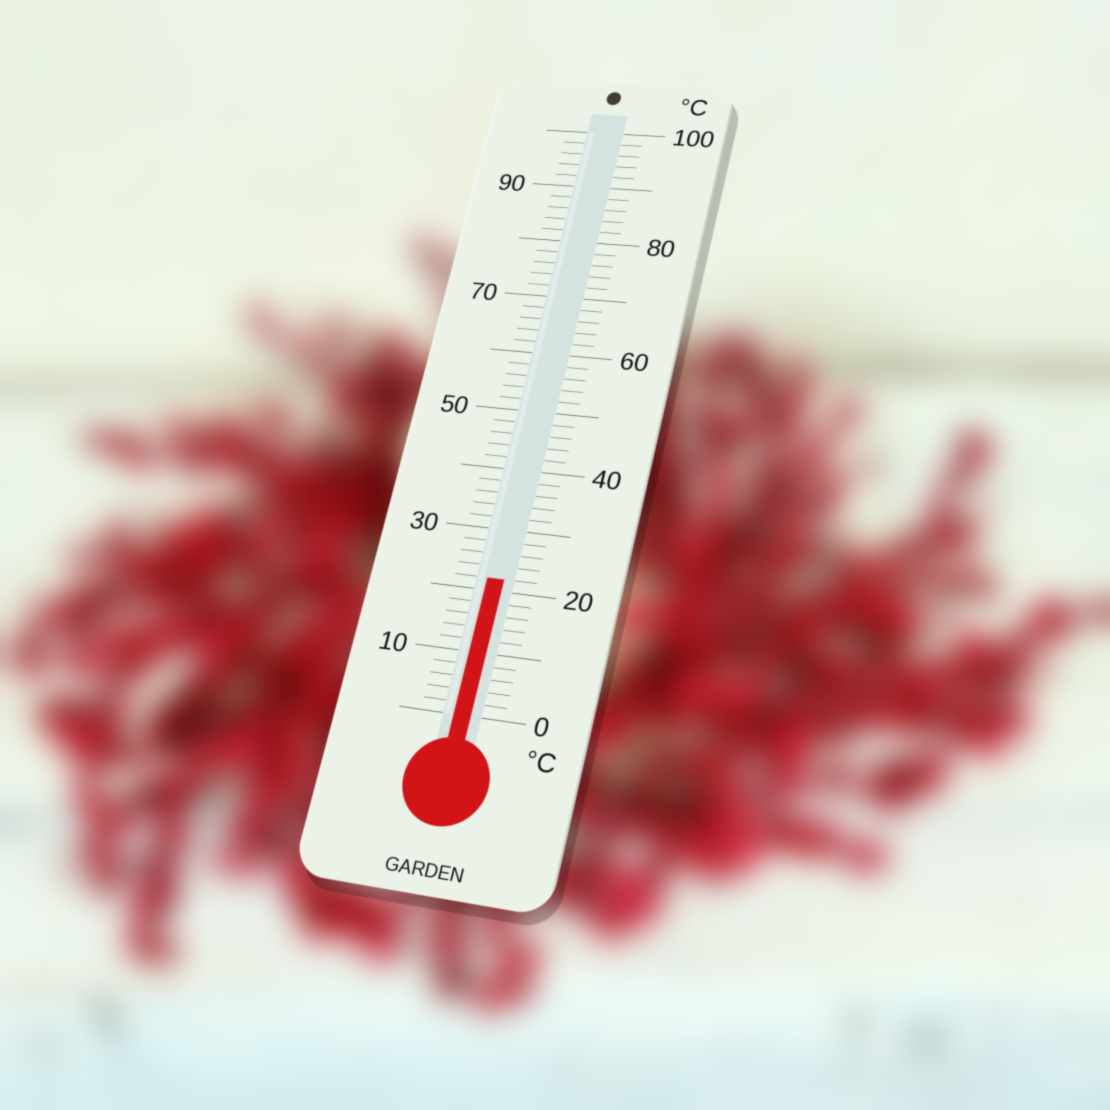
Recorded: 22
